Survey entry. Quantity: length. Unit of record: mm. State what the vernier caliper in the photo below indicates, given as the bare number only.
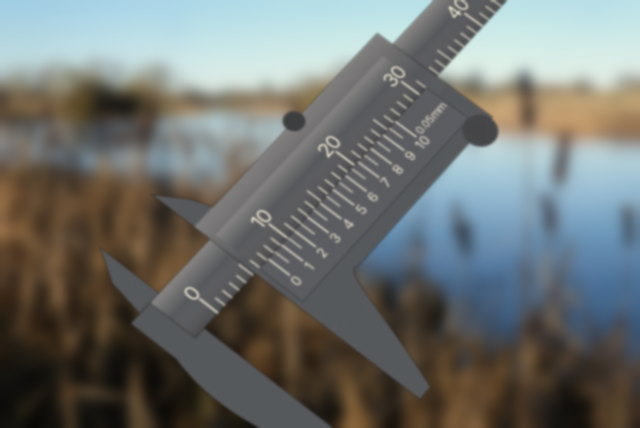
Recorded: 7.2
